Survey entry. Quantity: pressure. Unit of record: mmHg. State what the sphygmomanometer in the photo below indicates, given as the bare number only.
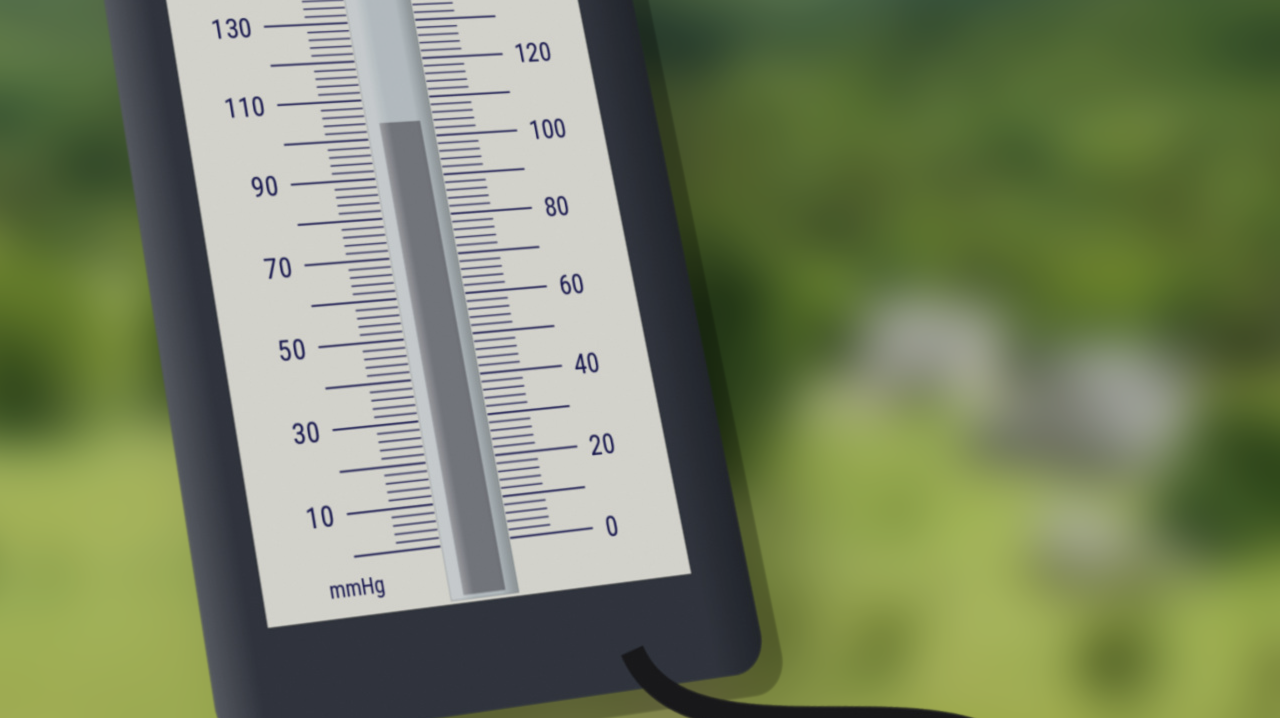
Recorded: 104
